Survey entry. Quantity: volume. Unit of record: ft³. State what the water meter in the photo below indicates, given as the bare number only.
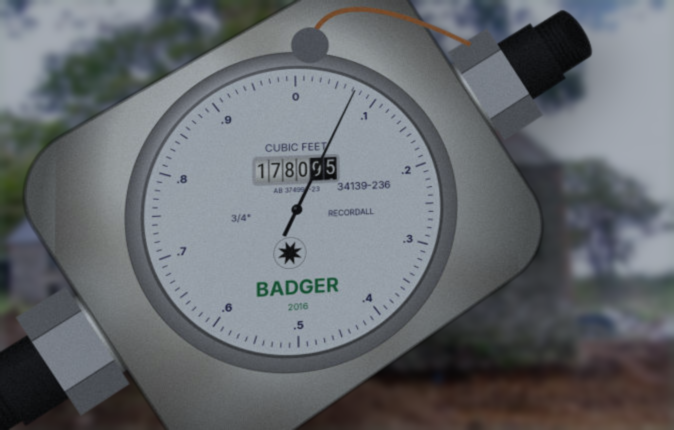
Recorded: 178095.07
